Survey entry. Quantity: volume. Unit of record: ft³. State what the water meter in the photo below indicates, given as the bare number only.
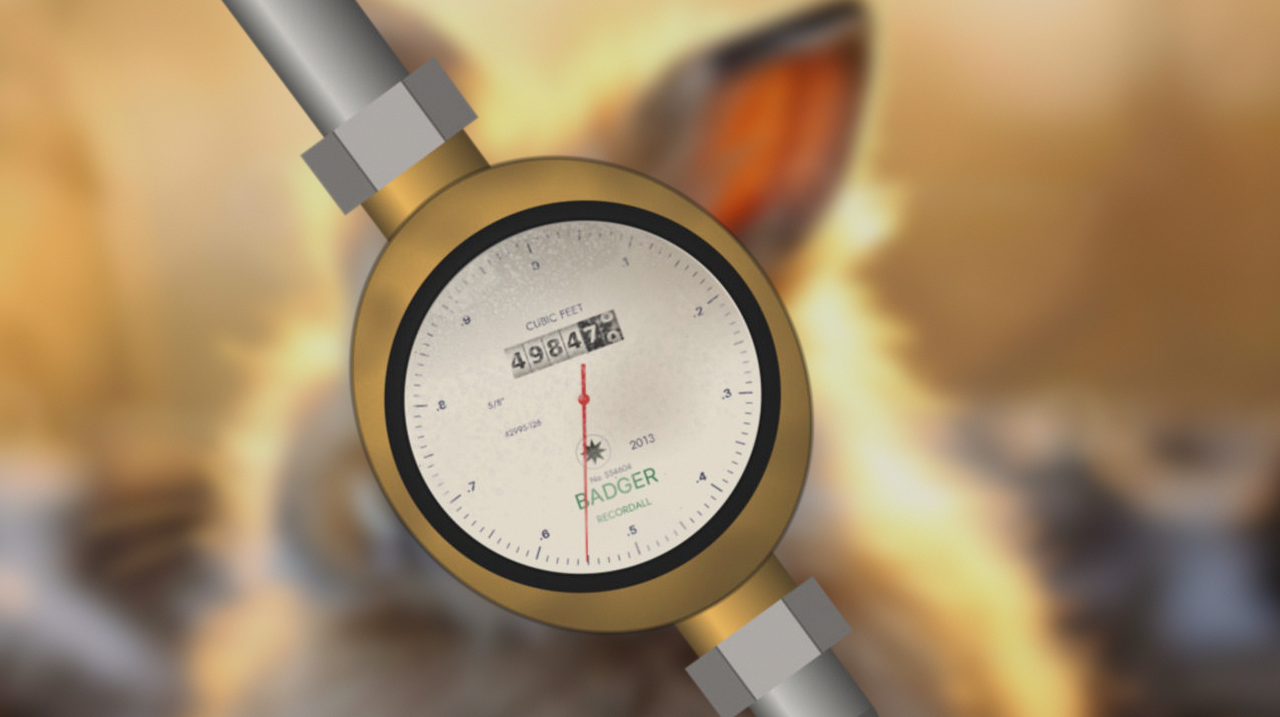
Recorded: 498478.55
